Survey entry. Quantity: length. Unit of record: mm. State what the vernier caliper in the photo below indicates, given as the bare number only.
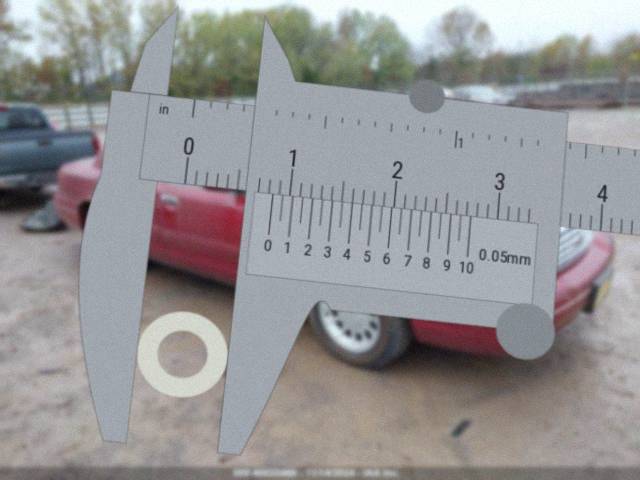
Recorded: 8.4
